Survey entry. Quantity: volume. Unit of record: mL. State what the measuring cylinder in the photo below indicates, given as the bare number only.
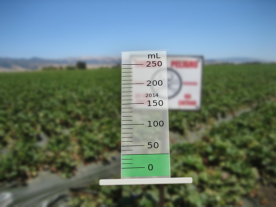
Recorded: 30
